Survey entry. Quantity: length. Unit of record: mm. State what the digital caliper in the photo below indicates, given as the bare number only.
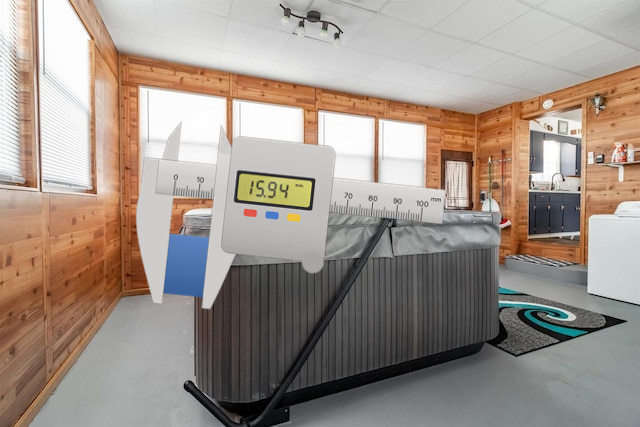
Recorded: 15.94
